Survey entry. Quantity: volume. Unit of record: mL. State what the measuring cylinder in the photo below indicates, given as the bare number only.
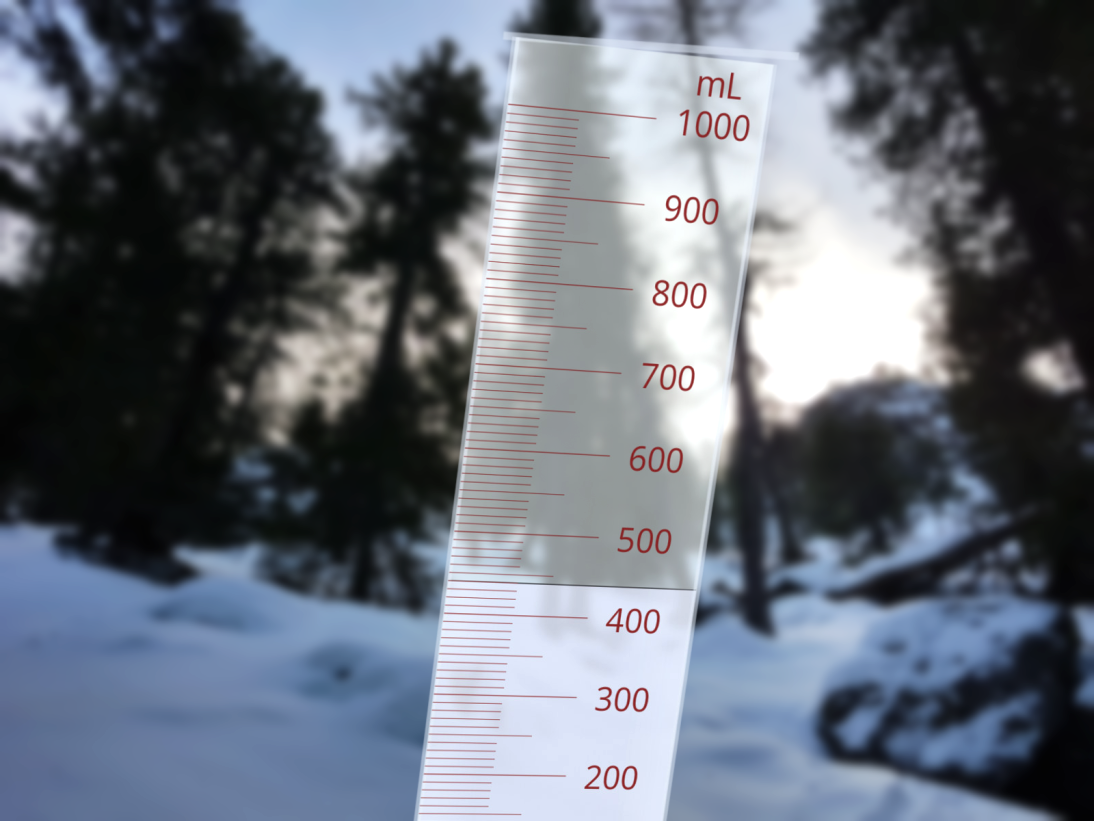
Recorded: 440
